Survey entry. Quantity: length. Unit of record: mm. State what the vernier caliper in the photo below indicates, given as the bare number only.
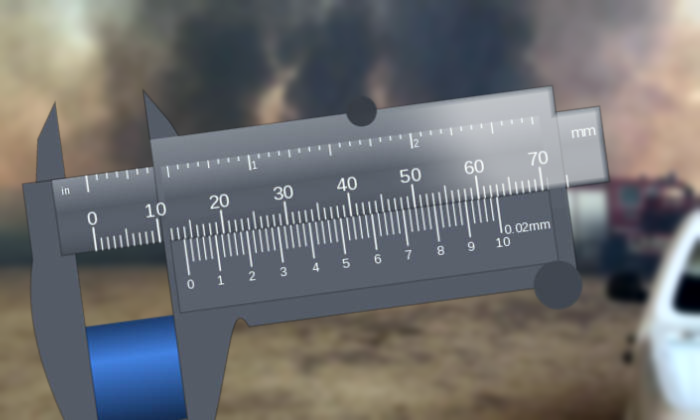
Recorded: 13.8
